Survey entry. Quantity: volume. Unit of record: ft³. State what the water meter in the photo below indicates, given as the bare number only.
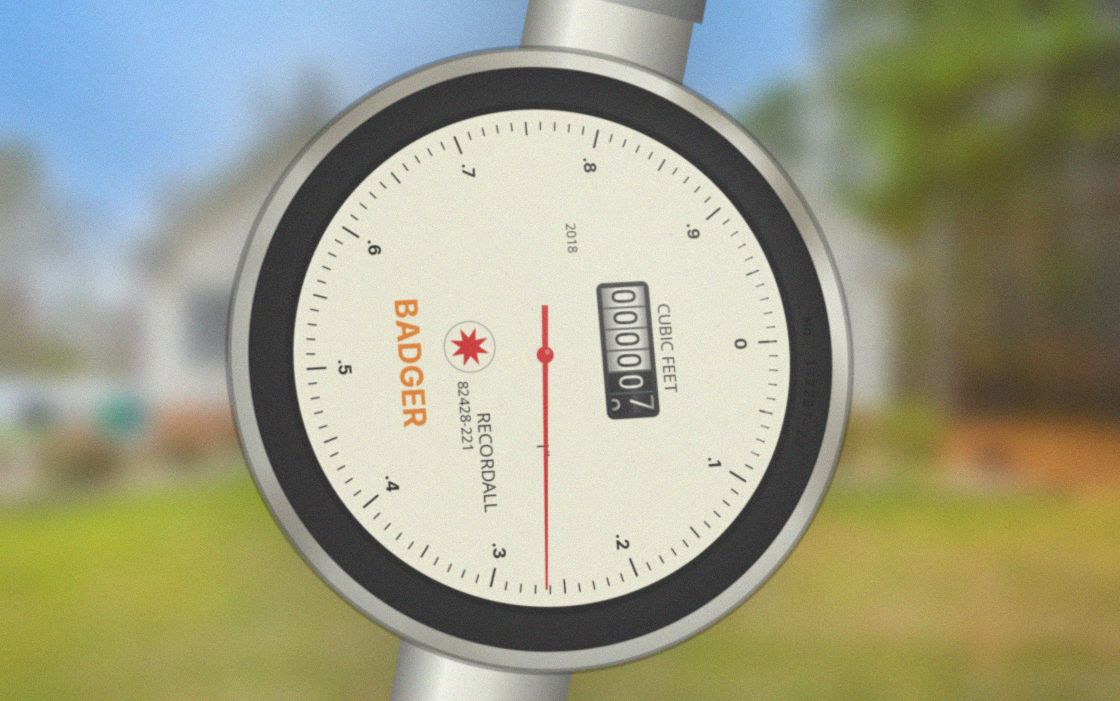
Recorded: 7.26
